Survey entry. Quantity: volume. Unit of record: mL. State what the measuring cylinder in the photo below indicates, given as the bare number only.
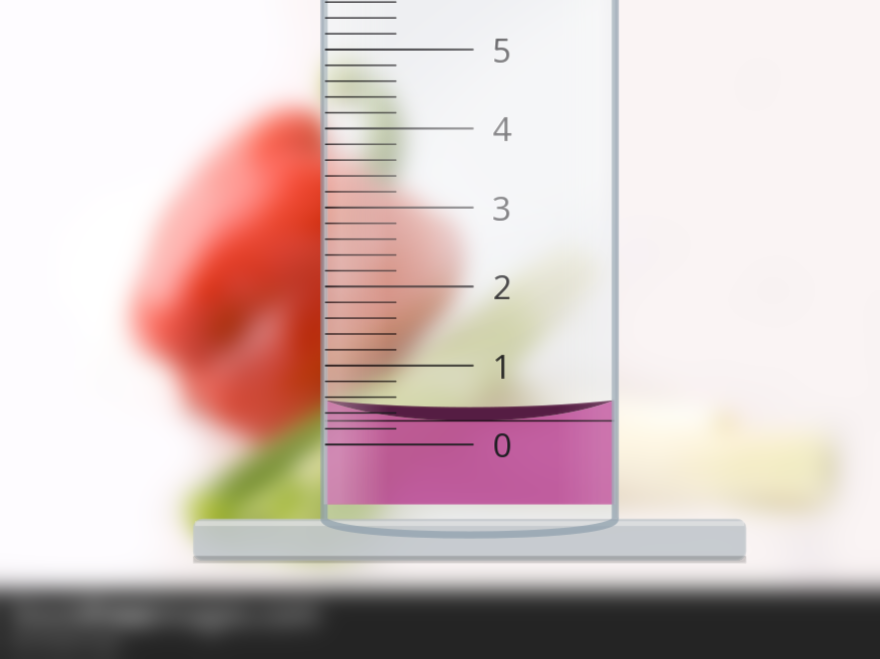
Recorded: 0.3
